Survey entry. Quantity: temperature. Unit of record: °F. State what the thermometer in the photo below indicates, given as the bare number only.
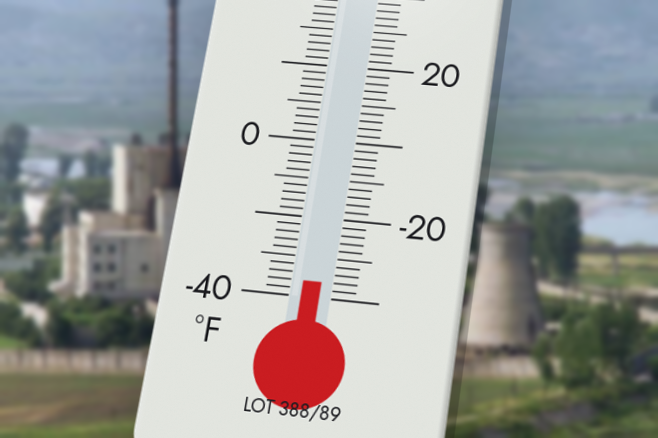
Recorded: -36
